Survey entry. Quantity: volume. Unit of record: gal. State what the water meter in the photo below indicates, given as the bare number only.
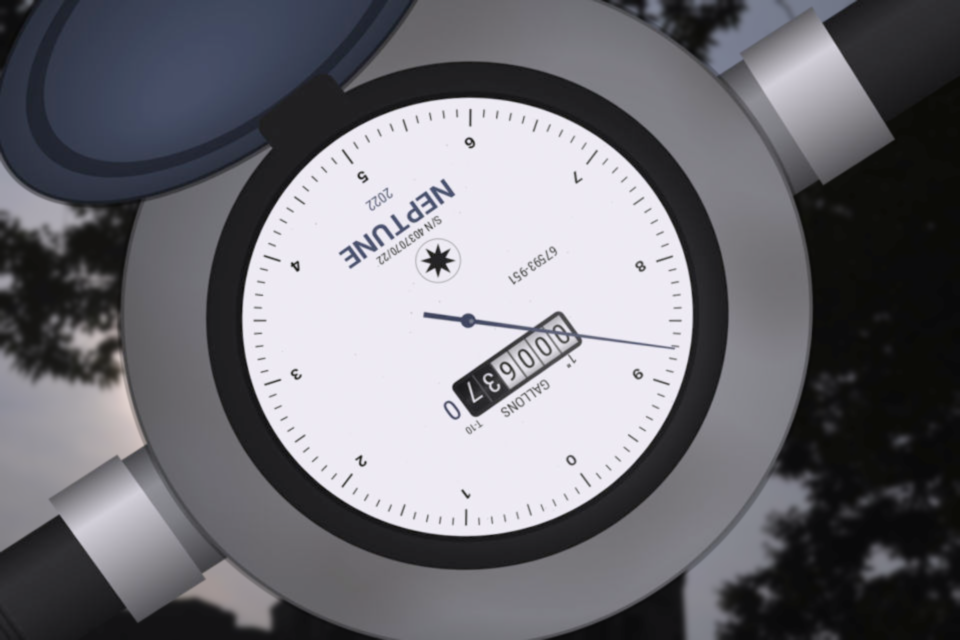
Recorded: 6368.7
